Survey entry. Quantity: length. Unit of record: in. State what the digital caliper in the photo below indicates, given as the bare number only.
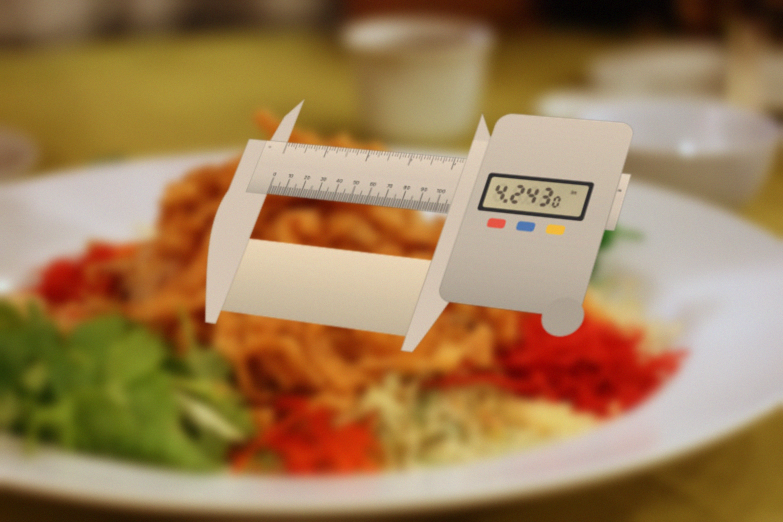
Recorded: 4.2430
